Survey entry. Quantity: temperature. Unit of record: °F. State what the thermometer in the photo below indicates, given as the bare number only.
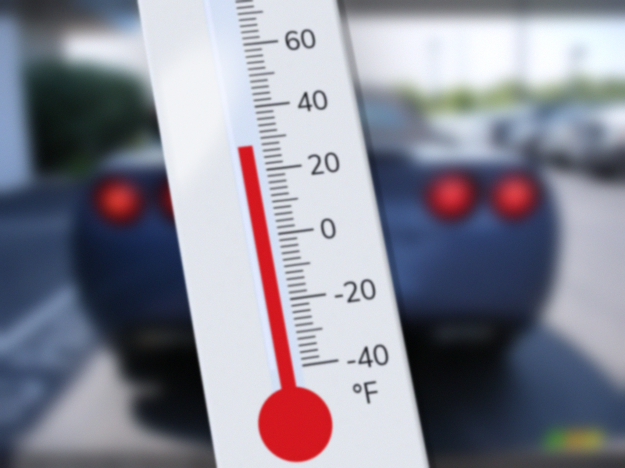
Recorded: 28
